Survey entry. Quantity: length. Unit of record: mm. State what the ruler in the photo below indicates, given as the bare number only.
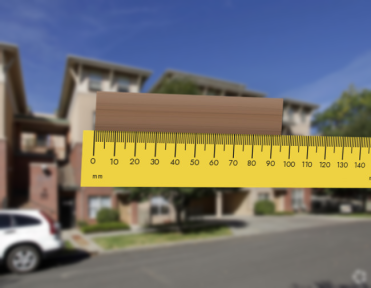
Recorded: 95
